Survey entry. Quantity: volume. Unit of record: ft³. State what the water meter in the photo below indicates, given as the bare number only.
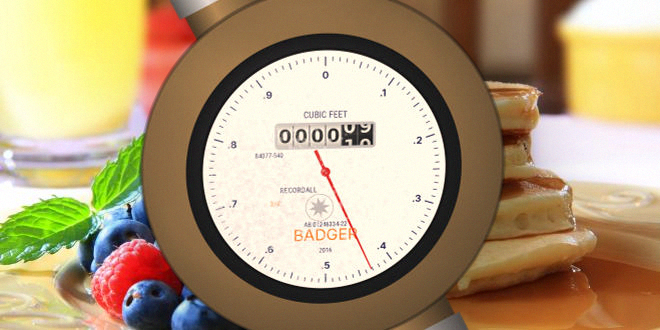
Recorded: 9.43
